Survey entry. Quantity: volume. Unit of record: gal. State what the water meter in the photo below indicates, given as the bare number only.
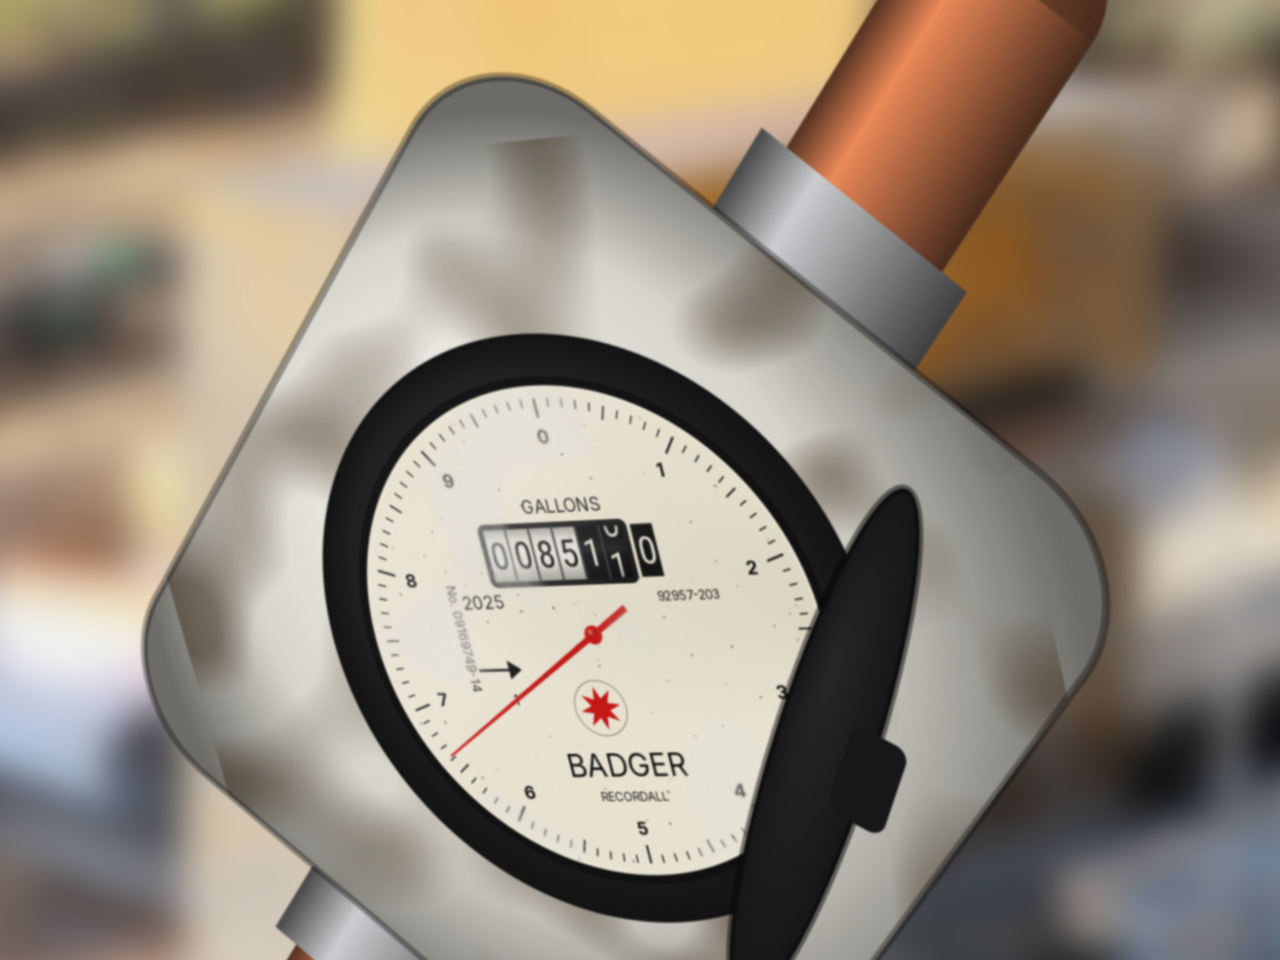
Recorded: 85106.6
